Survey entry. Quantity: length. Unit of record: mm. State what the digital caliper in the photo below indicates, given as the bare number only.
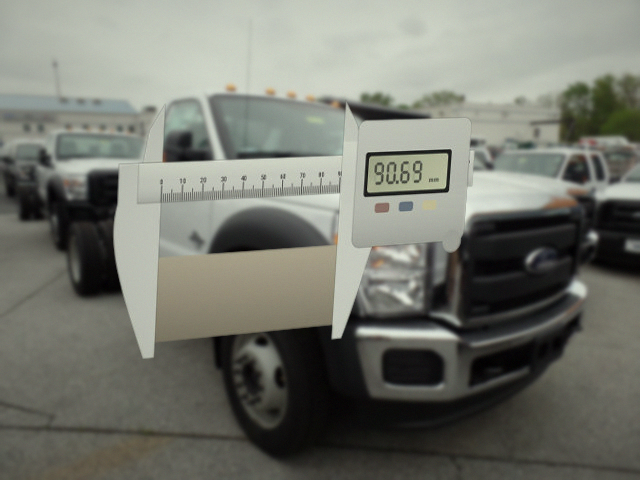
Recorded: 90.69
